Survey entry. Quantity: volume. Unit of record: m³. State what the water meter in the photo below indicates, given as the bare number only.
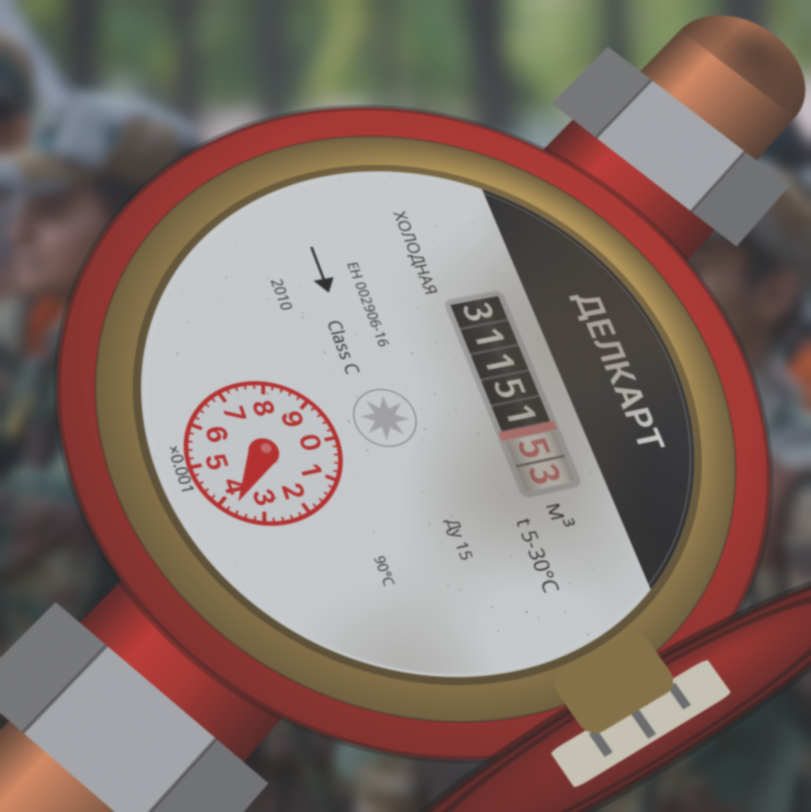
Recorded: 31151.533
